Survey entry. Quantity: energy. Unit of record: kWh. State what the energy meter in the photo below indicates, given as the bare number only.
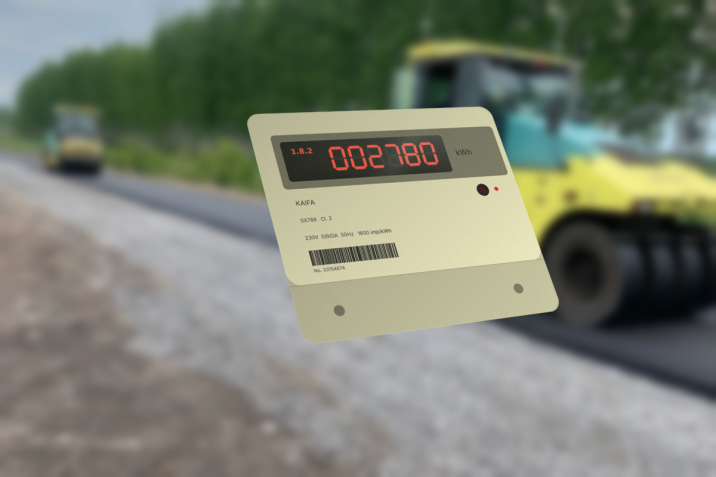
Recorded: 2780
